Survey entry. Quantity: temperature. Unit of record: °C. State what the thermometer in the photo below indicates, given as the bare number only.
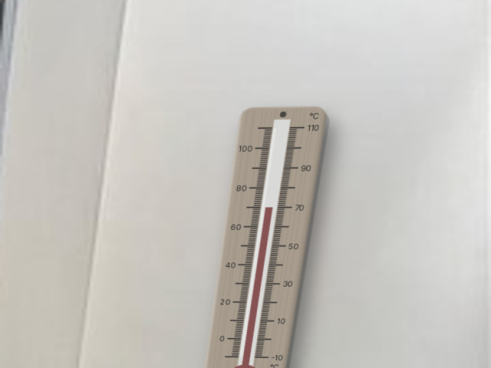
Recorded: 70
